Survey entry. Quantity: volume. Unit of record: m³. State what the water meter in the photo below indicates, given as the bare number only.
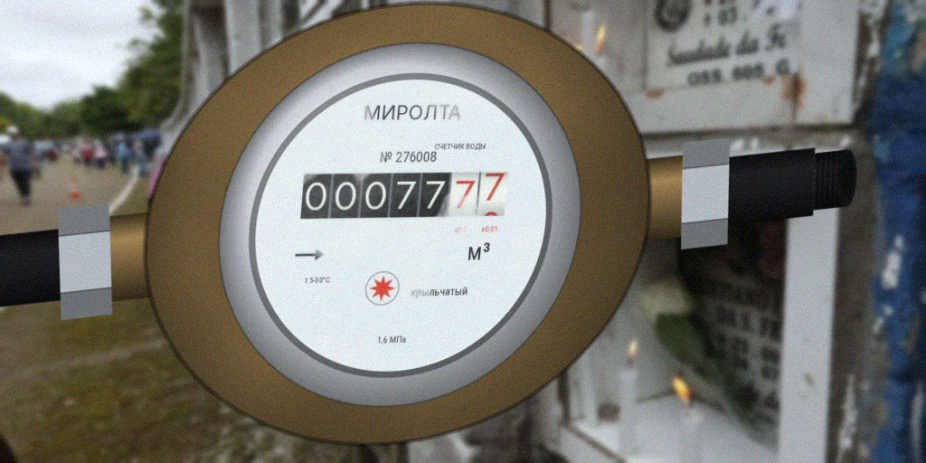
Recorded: 77.77
